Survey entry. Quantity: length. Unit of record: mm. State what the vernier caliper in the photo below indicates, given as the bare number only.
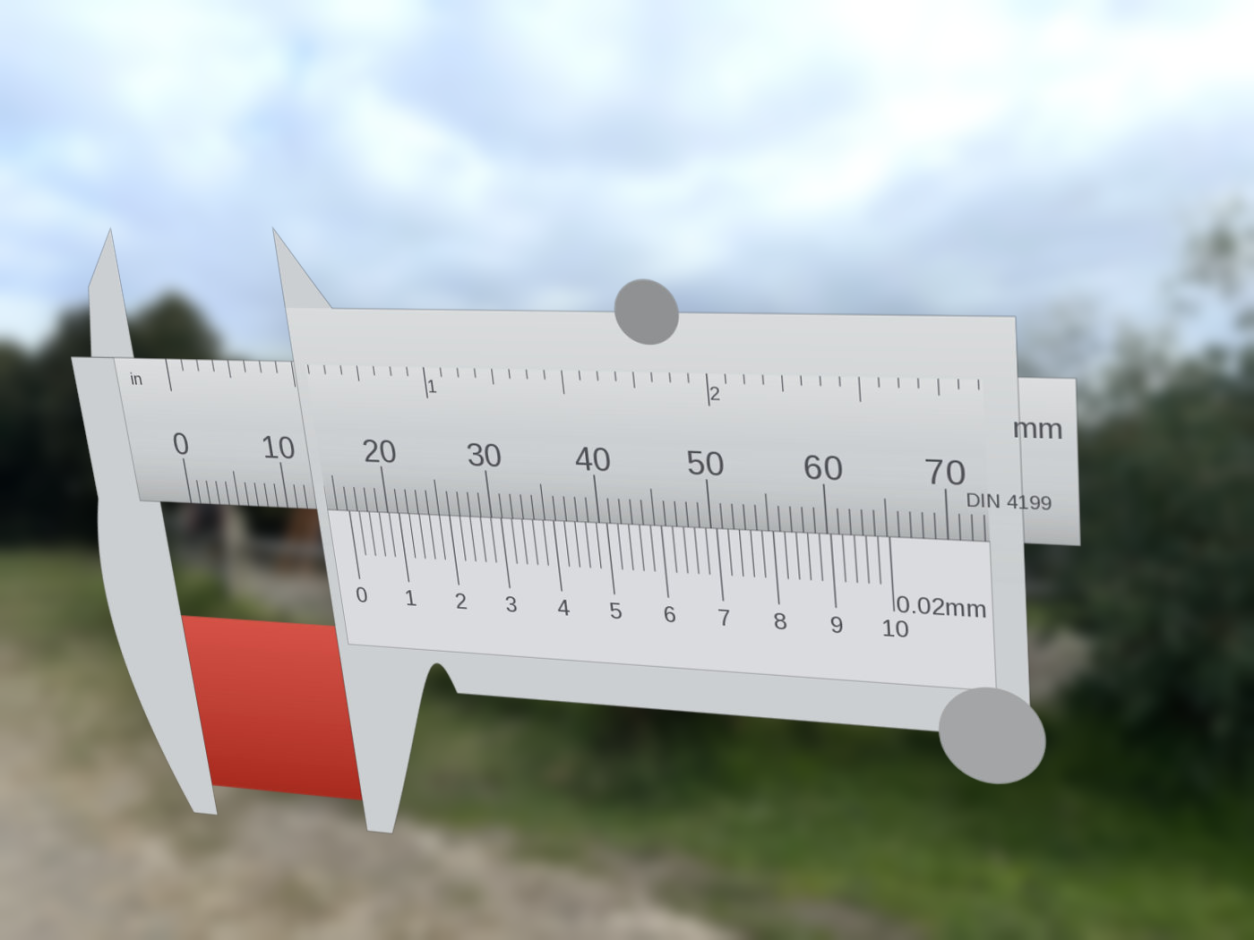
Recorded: 16.2
